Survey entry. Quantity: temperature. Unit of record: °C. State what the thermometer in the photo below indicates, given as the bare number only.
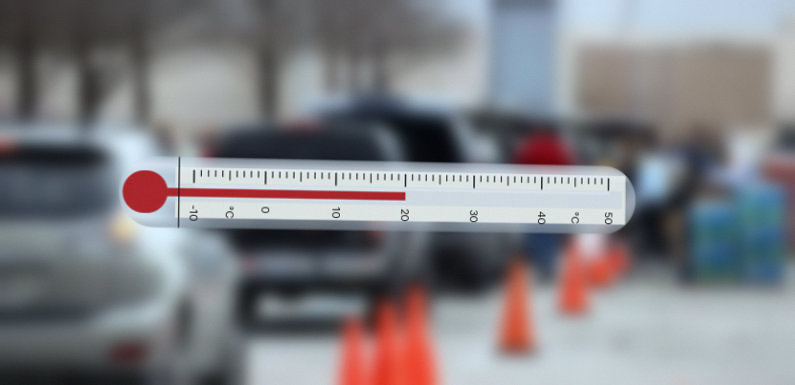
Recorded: 20
